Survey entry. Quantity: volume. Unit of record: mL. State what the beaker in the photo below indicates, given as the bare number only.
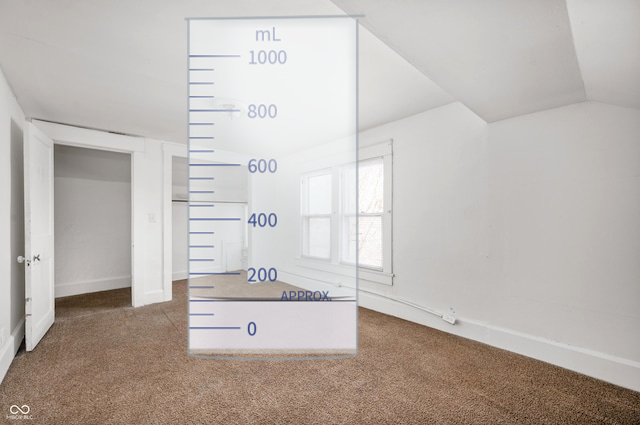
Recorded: 100
